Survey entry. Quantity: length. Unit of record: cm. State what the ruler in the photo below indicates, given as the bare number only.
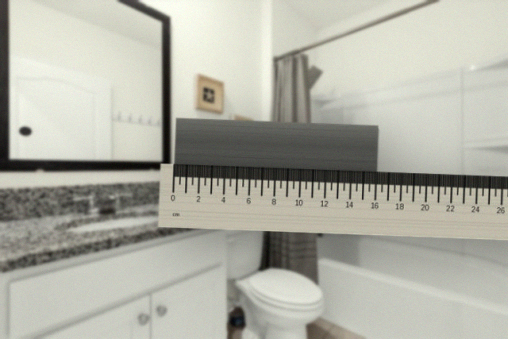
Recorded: 16
